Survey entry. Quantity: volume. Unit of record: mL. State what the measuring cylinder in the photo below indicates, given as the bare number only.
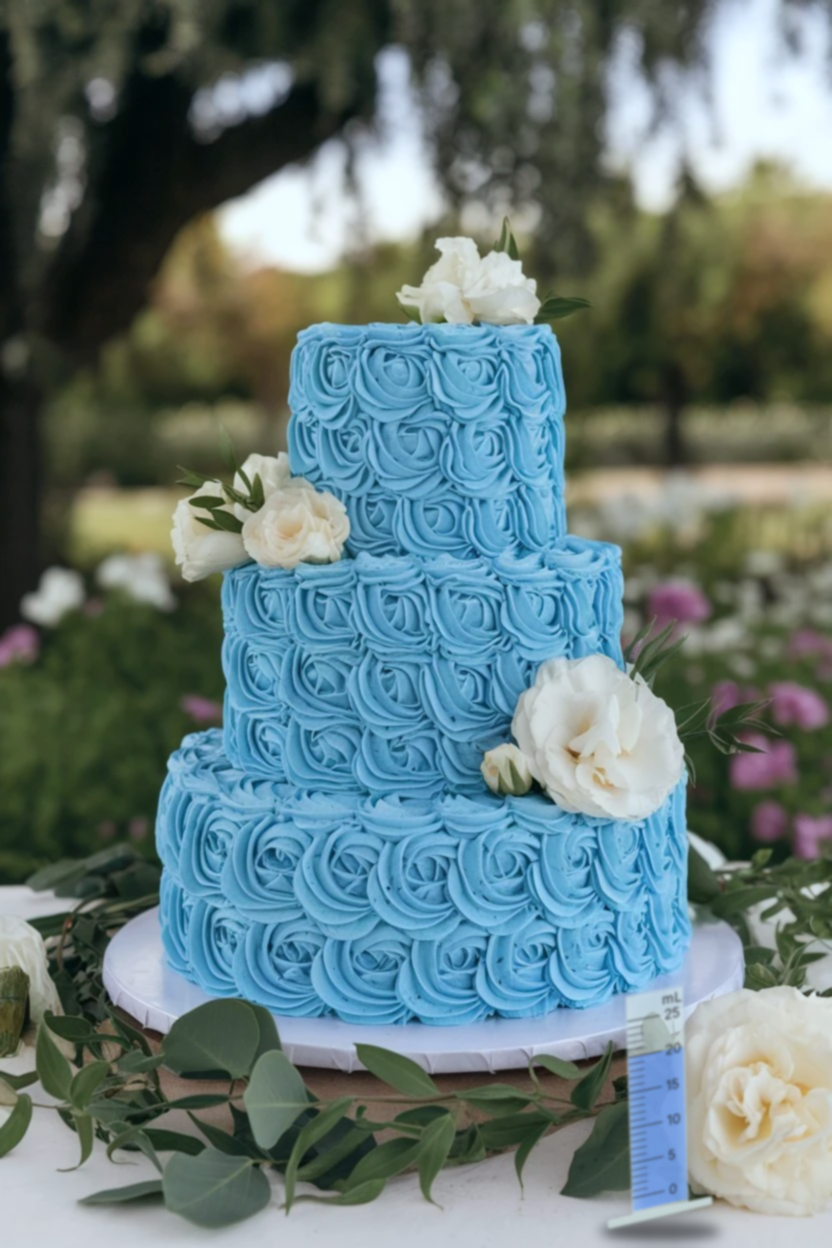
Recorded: 20
